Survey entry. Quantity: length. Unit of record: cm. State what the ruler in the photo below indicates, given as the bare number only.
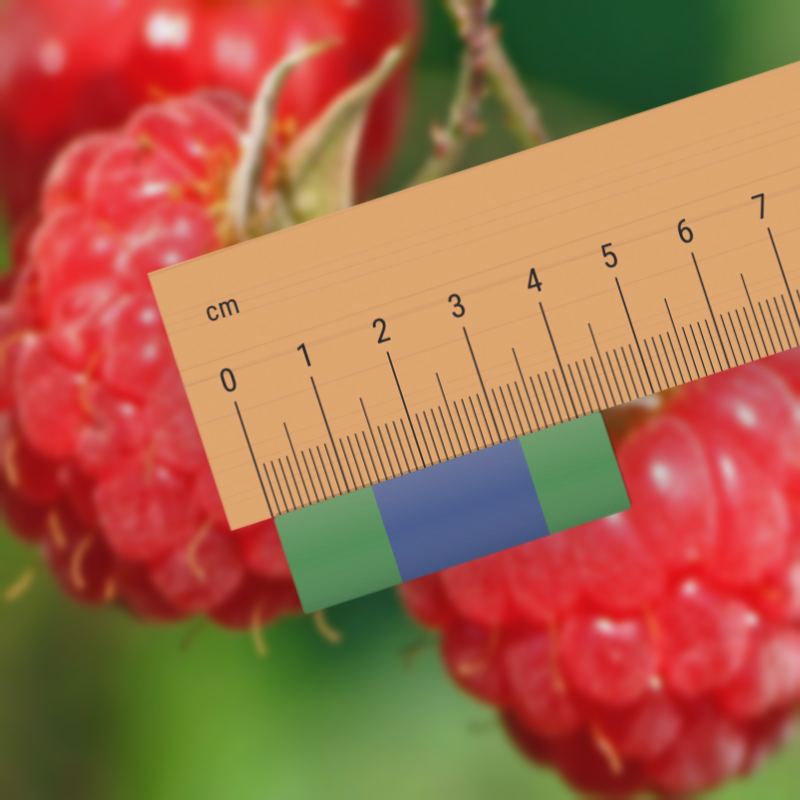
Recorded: 4.3
